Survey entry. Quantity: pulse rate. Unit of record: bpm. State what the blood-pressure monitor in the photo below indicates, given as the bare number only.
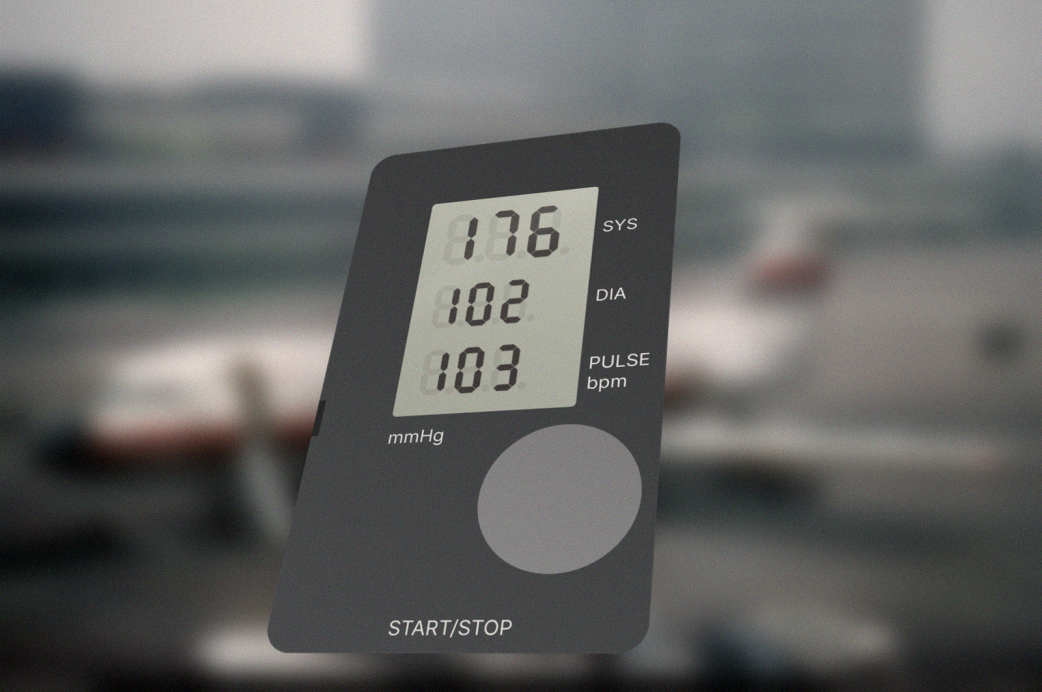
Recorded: 103
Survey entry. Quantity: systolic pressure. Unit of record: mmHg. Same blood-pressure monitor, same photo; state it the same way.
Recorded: 176
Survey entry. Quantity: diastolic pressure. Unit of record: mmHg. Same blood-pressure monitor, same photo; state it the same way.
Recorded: 102
